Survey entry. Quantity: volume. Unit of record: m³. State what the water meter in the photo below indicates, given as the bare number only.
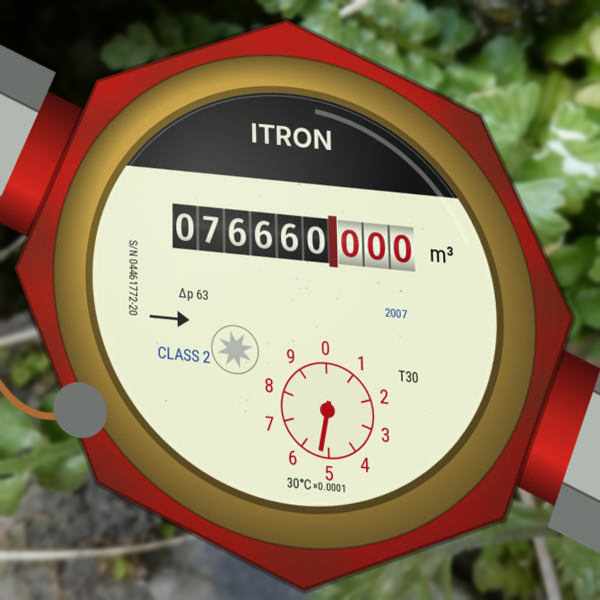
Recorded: 76660.0005
